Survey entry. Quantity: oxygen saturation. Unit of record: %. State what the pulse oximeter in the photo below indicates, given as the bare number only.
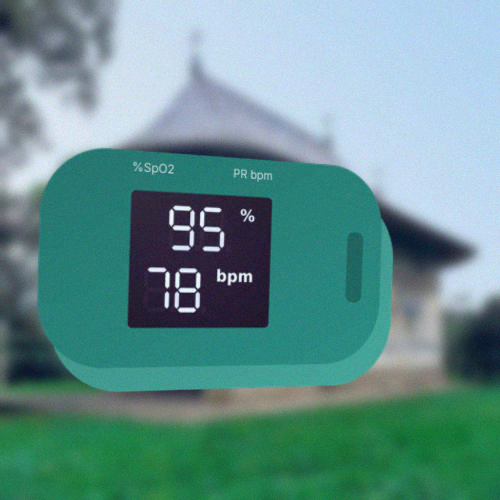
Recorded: 95
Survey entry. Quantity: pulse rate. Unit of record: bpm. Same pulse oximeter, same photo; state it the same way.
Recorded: 78
